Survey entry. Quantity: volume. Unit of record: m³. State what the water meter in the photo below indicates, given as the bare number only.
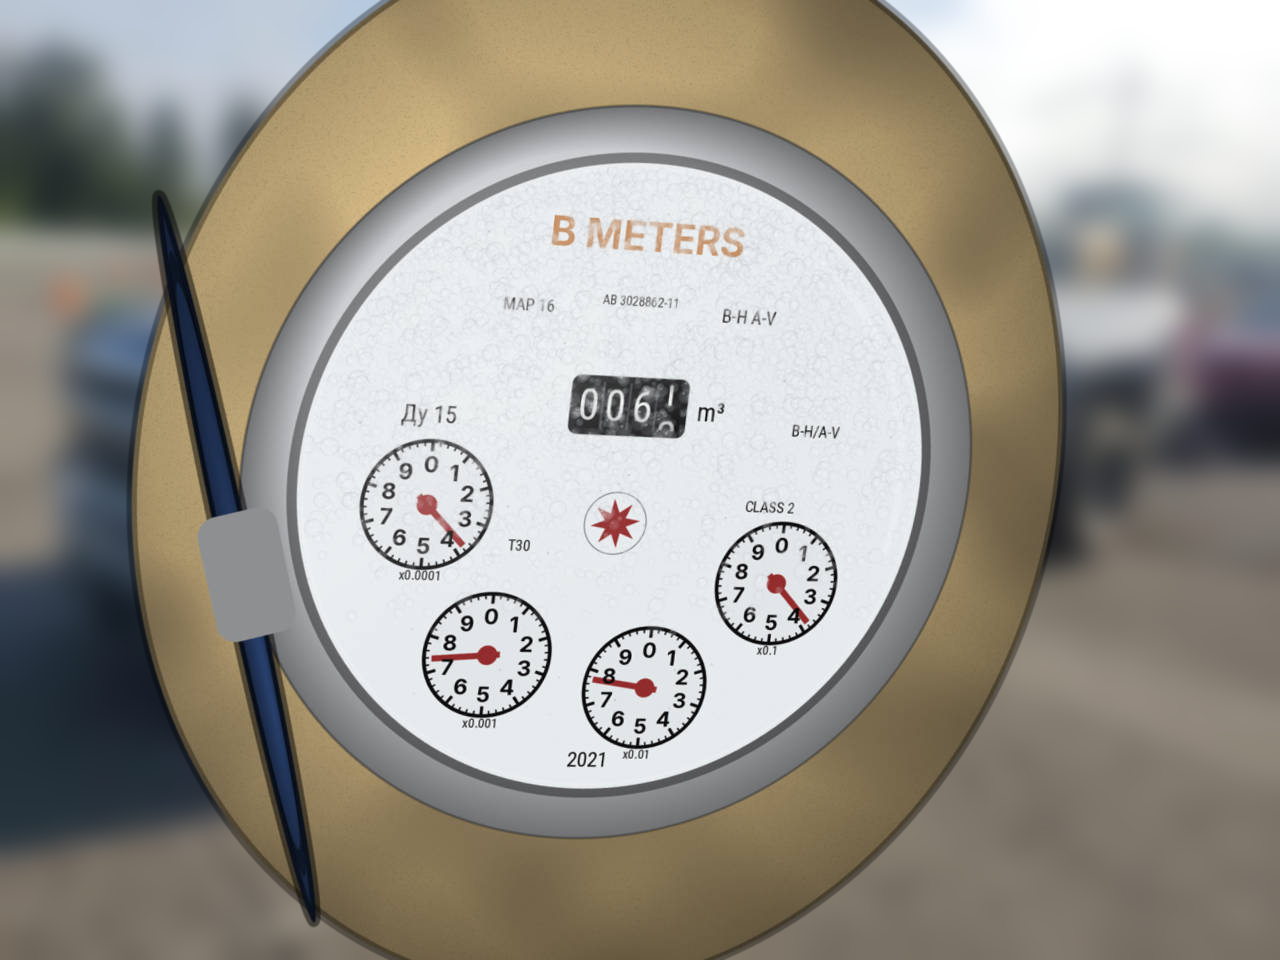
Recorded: 61.3773
